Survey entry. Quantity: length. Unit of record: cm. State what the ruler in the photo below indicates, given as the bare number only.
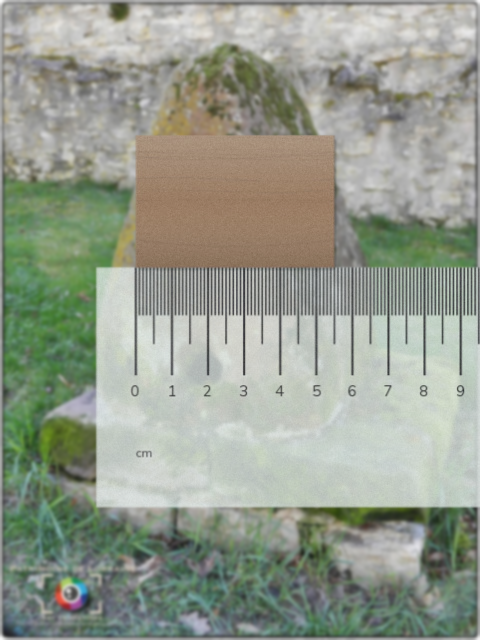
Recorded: 5.5
